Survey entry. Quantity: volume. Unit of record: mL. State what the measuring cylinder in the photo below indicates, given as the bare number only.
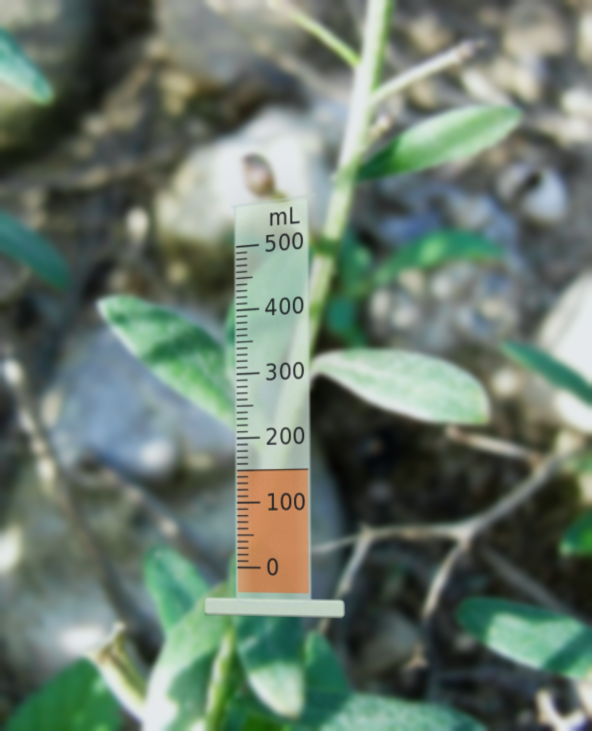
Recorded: 150
